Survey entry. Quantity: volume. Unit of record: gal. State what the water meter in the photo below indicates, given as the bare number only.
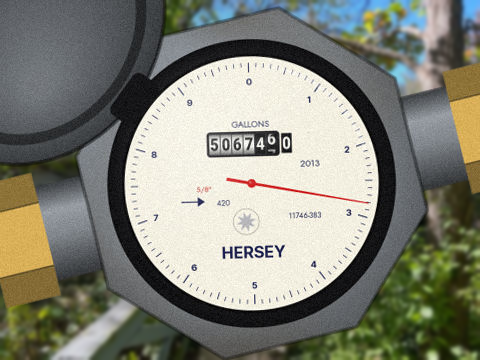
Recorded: 5067462.8
